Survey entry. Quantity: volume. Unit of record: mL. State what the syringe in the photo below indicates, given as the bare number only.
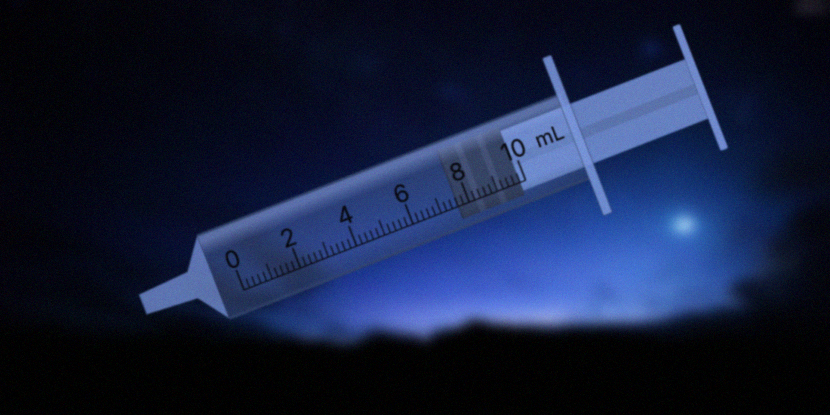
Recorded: 7.6
